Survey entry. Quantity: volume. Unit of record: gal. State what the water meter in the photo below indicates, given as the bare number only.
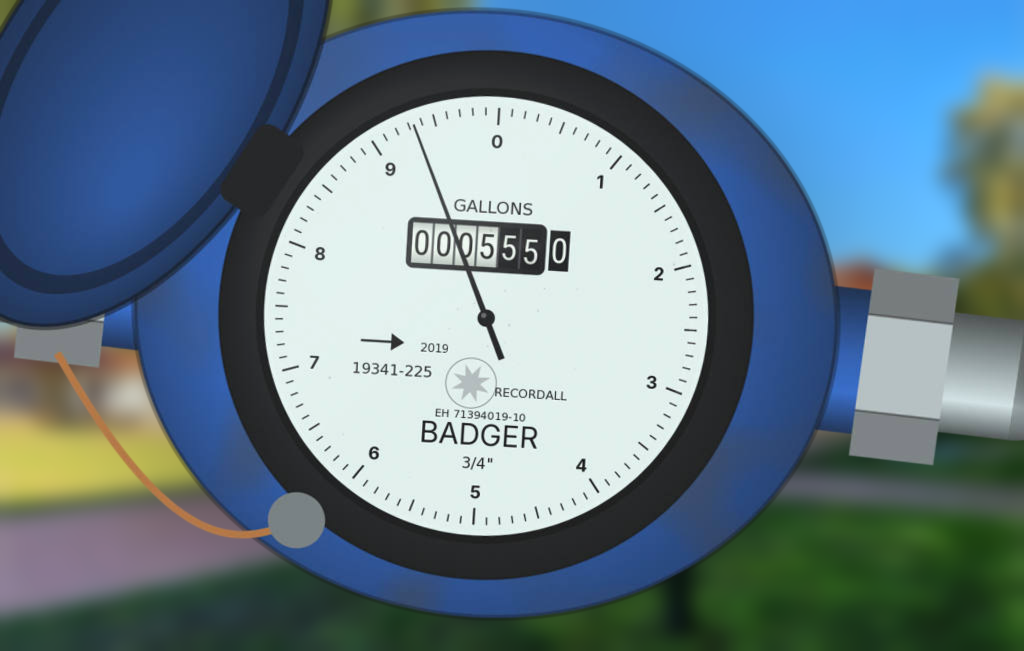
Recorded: 5549.3
